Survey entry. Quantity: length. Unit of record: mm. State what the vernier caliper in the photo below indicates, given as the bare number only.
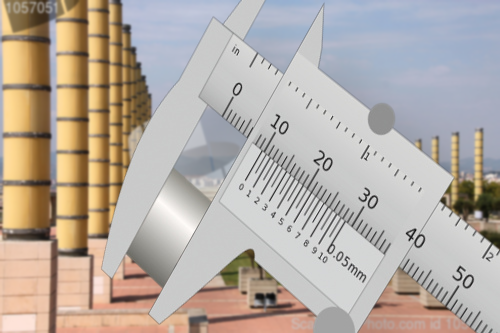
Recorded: 9.6
